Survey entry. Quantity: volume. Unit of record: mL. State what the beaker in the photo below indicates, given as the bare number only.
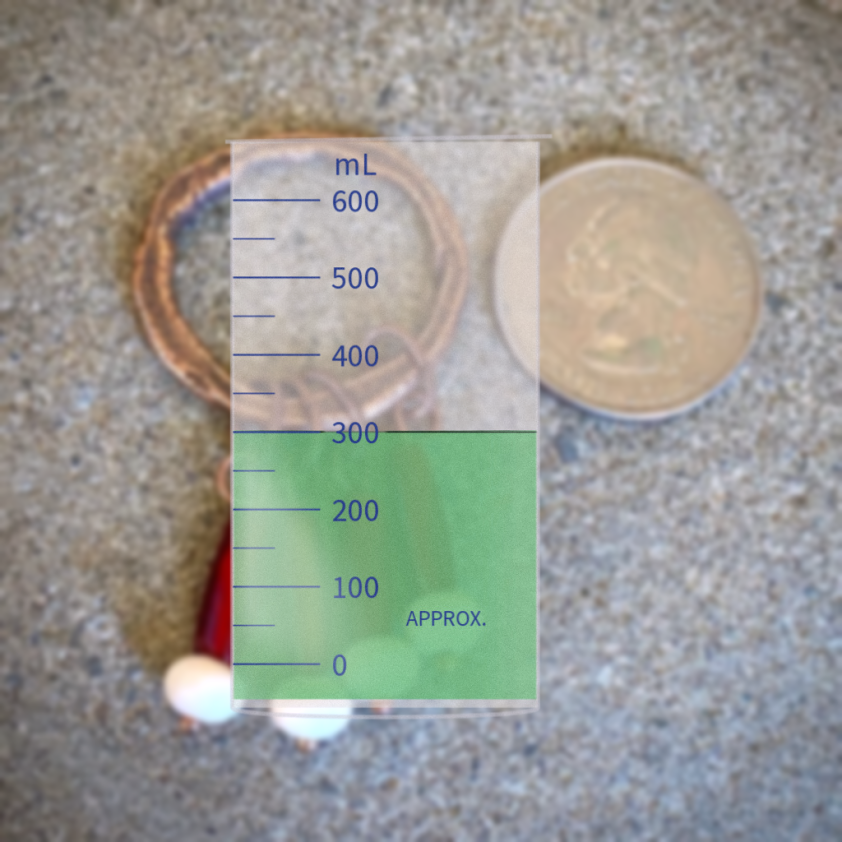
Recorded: 300
